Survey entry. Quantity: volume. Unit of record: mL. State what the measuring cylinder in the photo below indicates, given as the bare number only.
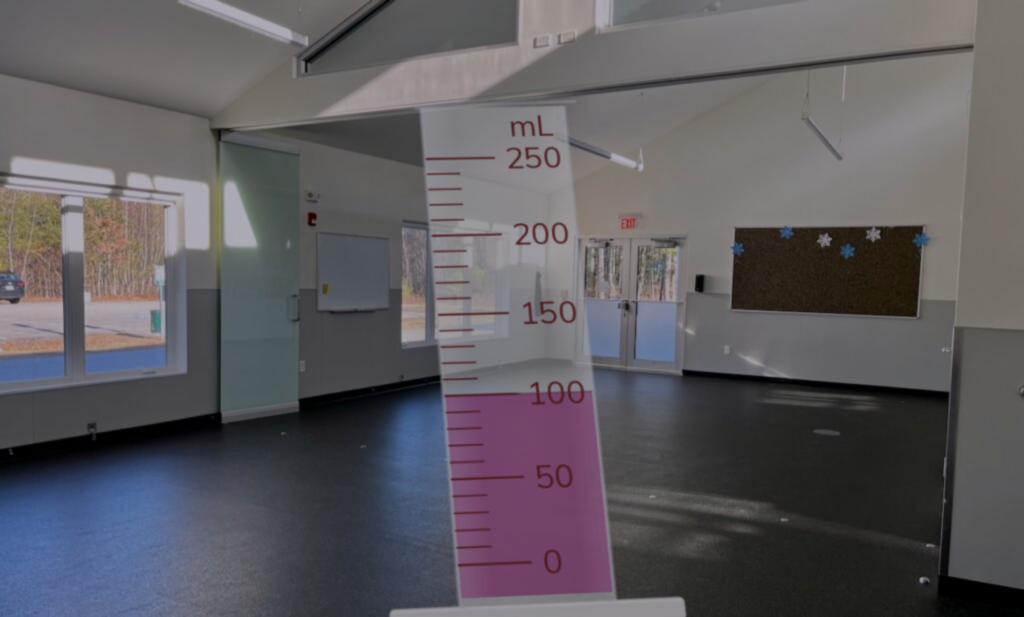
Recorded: 100
